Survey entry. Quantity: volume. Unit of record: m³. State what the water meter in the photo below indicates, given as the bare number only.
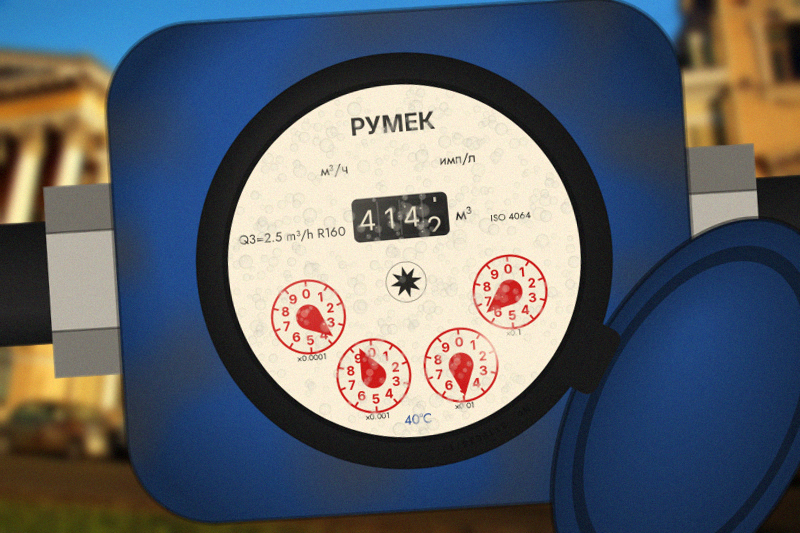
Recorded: 4141.6493
